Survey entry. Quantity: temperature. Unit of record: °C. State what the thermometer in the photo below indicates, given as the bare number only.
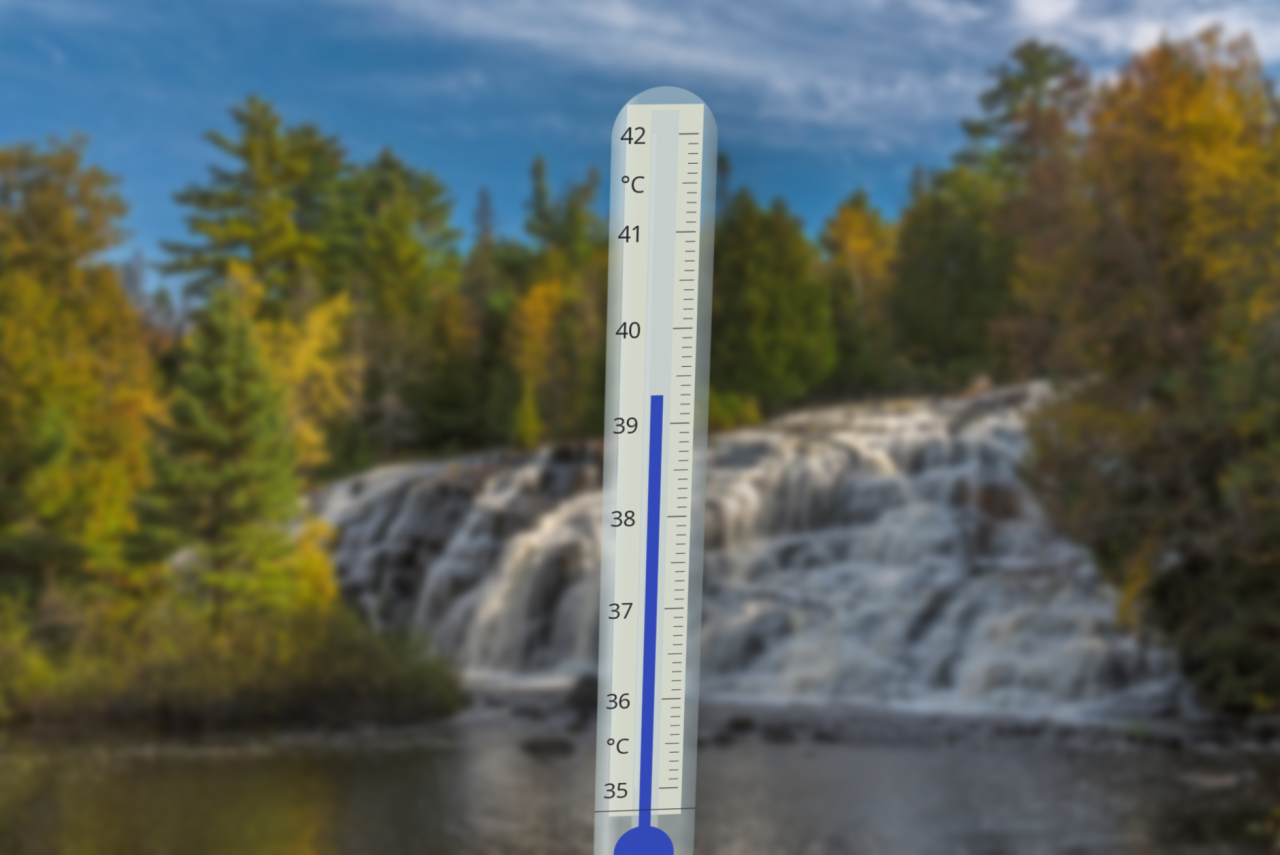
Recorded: 39.3
